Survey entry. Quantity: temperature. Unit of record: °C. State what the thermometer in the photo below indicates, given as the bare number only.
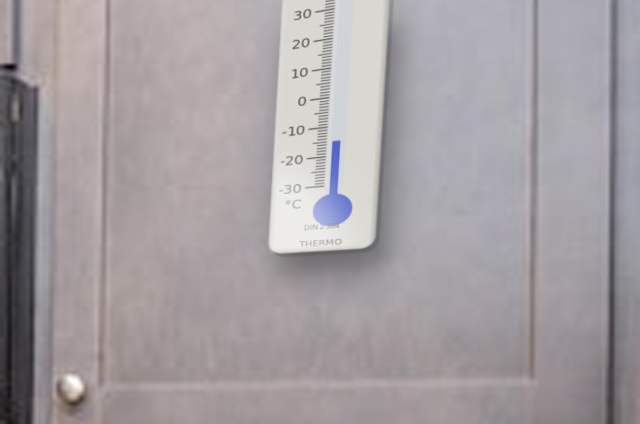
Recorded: -15
